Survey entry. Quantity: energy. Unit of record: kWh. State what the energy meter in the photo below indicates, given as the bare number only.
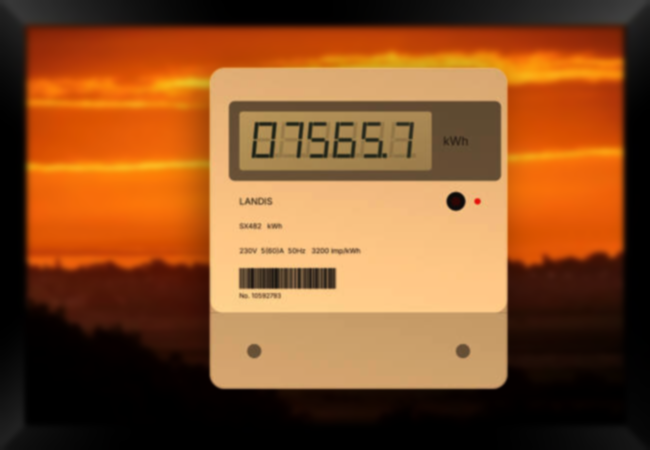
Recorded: 7565.7
